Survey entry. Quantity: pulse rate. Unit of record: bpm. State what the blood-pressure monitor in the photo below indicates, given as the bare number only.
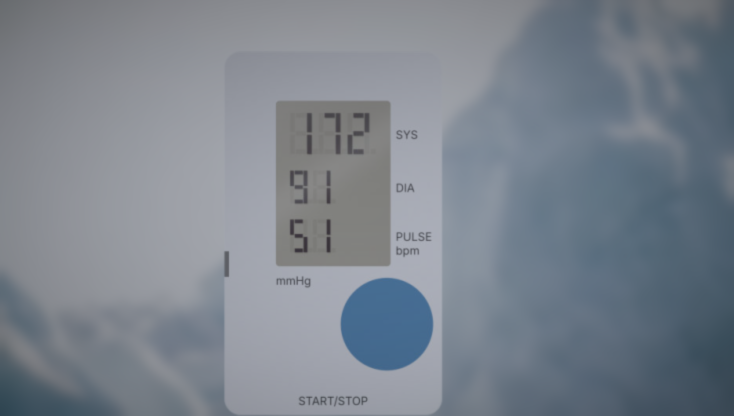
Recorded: 51
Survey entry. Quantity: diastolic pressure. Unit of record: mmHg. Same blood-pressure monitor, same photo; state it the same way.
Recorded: 91
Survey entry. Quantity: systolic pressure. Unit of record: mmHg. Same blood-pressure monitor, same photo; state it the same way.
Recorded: 172
